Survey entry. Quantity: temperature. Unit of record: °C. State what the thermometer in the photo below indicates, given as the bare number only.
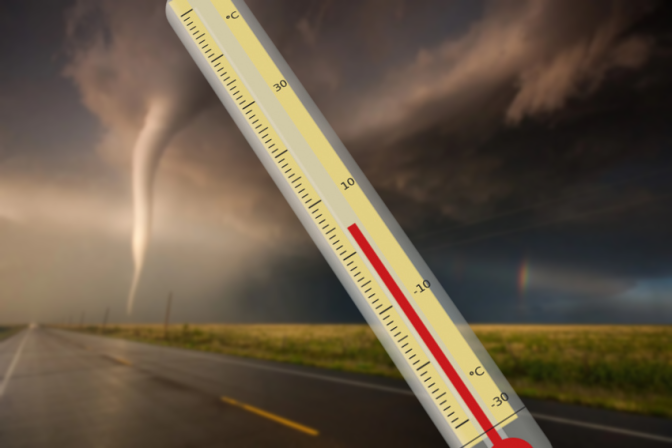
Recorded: 4
